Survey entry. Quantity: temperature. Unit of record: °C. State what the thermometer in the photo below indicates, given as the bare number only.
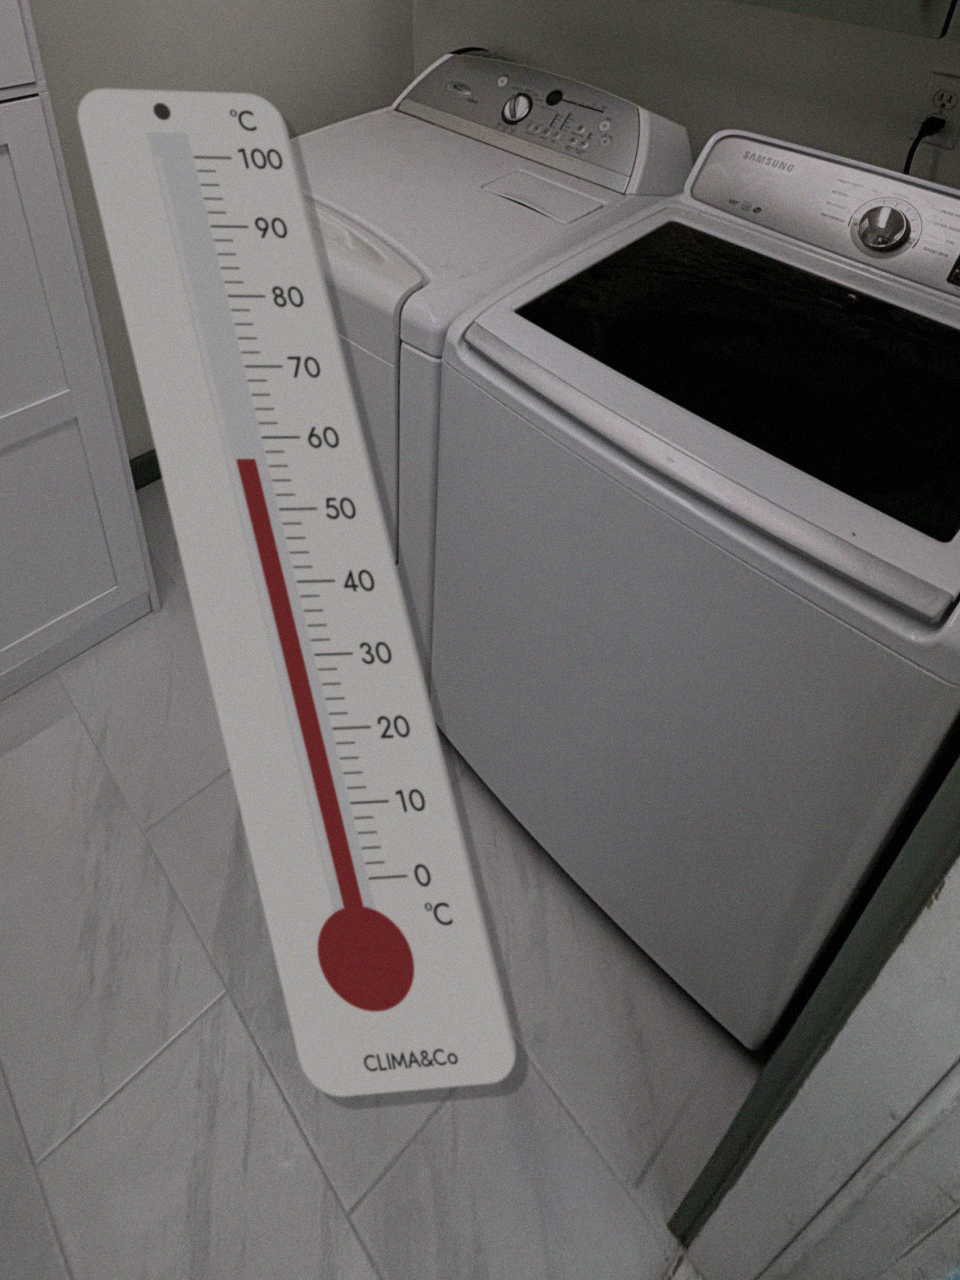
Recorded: 57
